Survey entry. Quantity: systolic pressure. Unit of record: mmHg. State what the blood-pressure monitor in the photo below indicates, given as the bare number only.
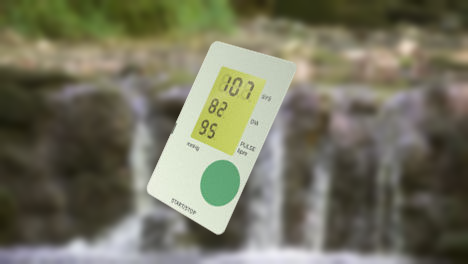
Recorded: 107
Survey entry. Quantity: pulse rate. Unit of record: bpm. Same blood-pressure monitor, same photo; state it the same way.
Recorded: 95
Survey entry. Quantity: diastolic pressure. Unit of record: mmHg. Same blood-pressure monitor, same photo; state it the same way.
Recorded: 82
